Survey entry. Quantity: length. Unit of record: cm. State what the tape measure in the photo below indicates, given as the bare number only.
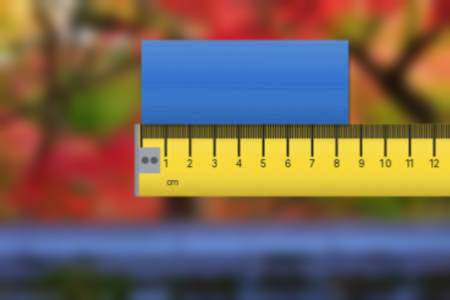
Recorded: 8.5
